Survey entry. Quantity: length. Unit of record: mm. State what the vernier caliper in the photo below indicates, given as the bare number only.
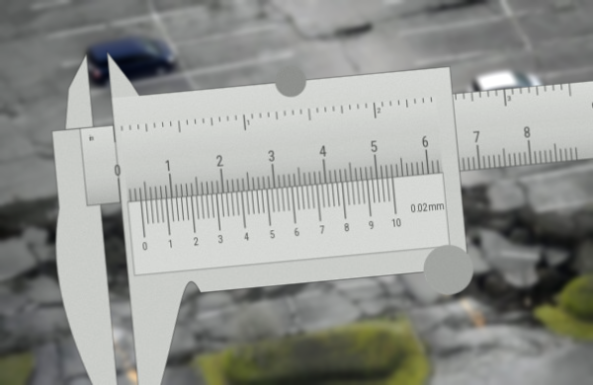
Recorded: 4.0
